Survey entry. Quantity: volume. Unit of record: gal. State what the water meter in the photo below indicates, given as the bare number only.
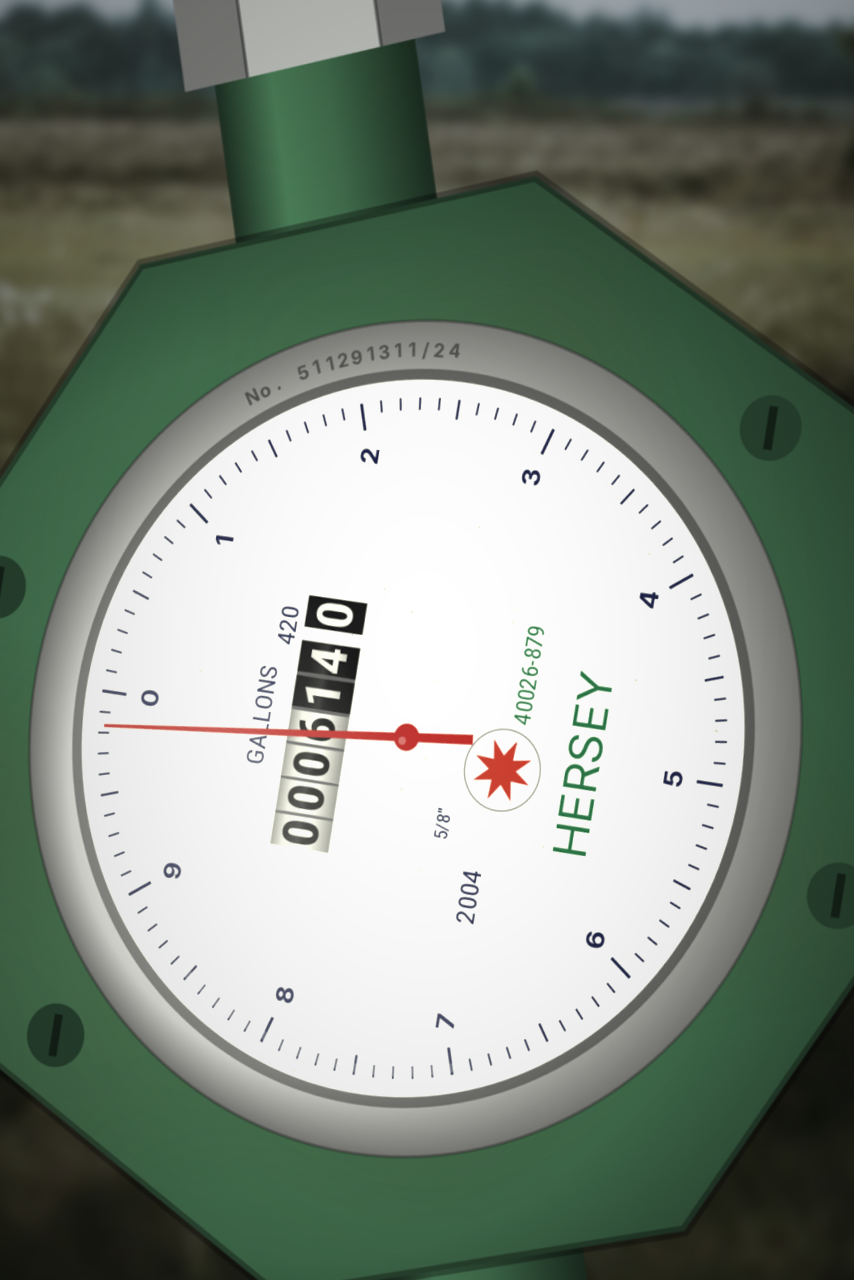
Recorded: 6139.8
